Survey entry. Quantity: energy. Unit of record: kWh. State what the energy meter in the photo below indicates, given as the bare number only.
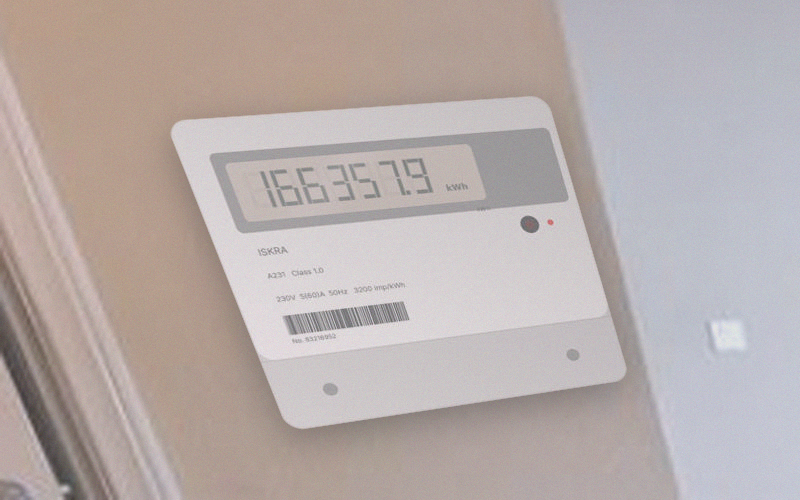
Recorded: 166357.9
